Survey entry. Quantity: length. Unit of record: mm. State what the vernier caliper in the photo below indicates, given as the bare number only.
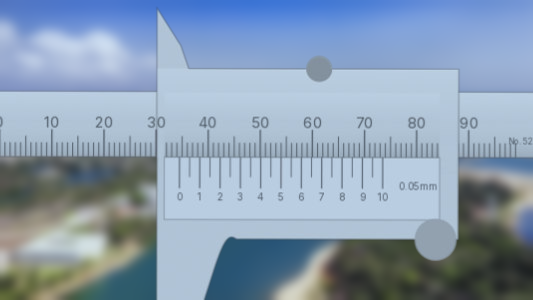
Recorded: 34.5
